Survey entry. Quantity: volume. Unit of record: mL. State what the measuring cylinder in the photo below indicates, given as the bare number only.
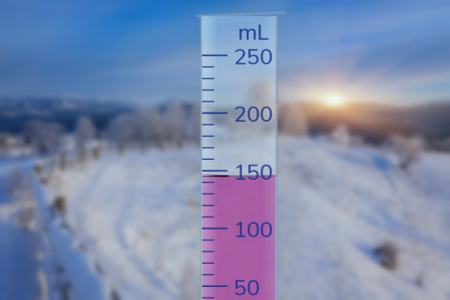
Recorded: 145
